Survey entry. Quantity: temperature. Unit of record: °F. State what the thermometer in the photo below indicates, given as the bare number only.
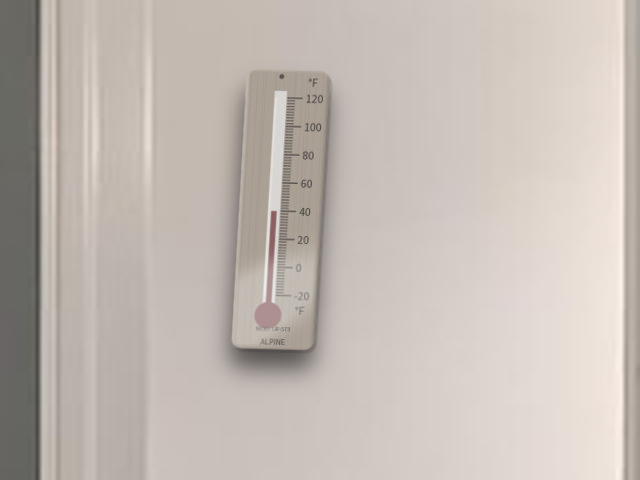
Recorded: 40
